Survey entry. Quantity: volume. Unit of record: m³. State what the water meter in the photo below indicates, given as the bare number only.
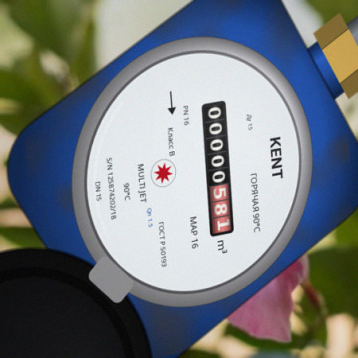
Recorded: 0.581
